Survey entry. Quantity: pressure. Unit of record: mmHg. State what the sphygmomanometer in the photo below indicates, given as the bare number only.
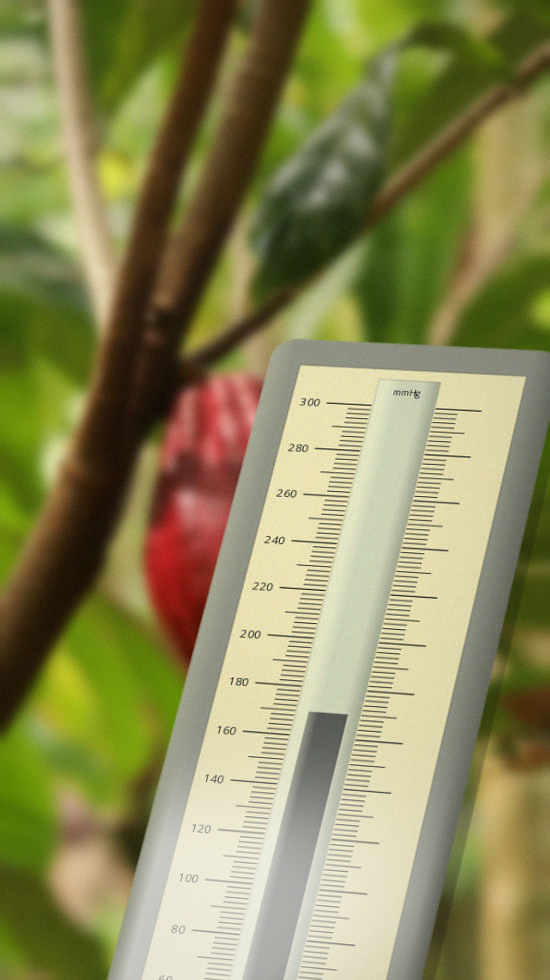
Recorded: 170
